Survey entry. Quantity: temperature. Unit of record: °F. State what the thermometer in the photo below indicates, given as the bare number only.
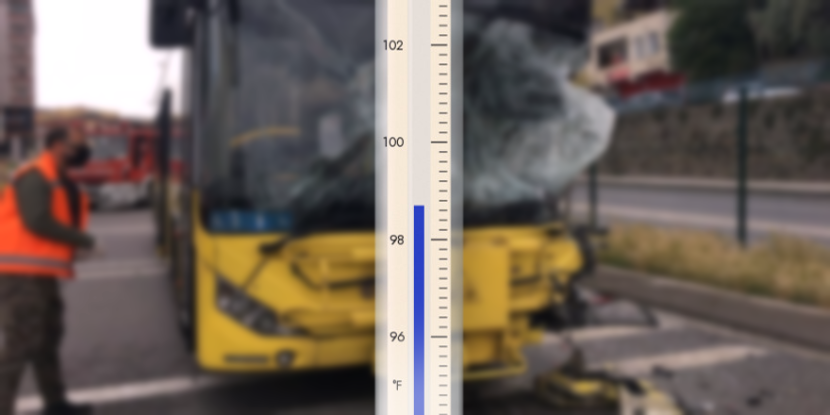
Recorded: 98.7
